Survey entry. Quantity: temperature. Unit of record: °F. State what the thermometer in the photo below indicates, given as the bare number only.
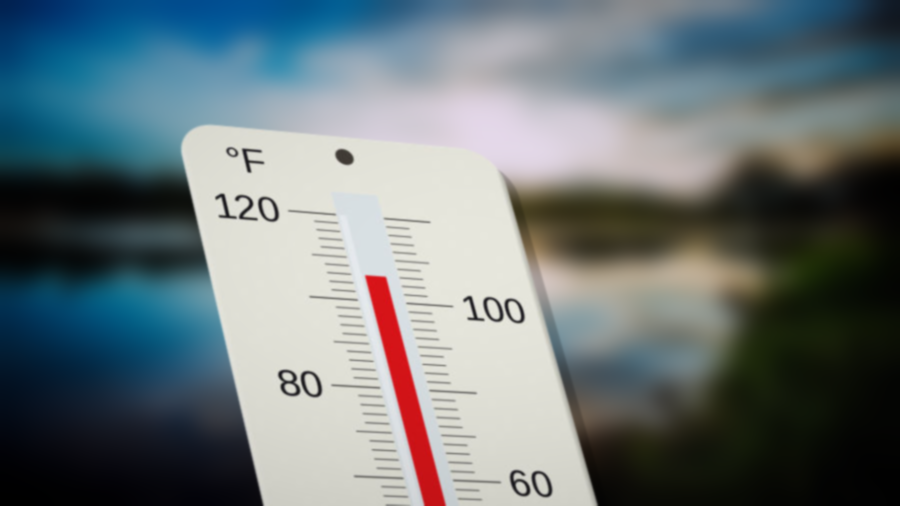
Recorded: 106
